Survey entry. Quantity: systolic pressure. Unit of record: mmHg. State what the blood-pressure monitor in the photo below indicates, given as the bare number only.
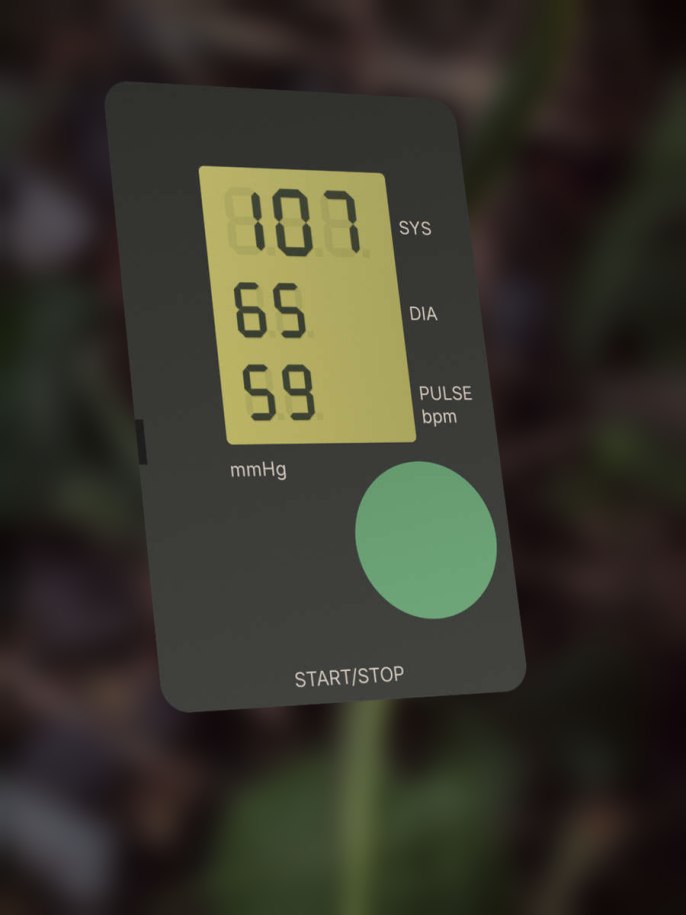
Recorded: 107
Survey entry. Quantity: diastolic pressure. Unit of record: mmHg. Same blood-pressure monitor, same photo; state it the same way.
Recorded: 65
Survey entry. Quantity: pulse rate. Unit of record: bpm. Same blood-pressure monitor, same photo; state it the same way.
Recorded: 59
